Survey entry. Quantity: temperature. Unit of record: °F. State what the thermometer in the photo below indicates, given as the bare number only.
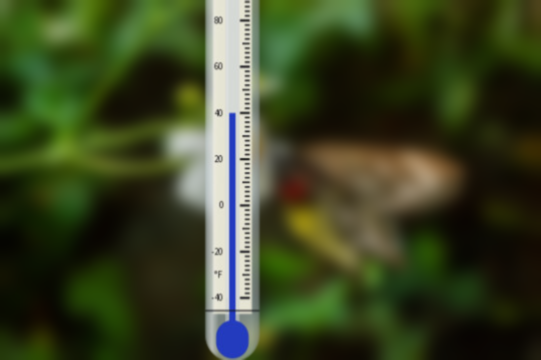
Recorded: 40
